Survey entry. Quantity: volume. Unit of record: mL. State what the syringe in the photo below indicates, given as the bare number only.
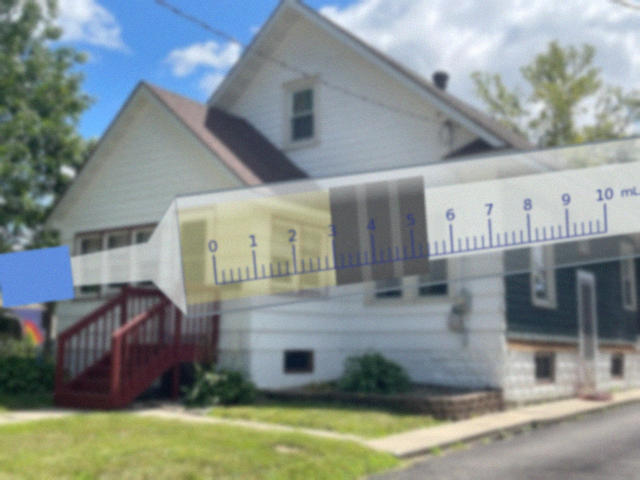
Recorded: 3
